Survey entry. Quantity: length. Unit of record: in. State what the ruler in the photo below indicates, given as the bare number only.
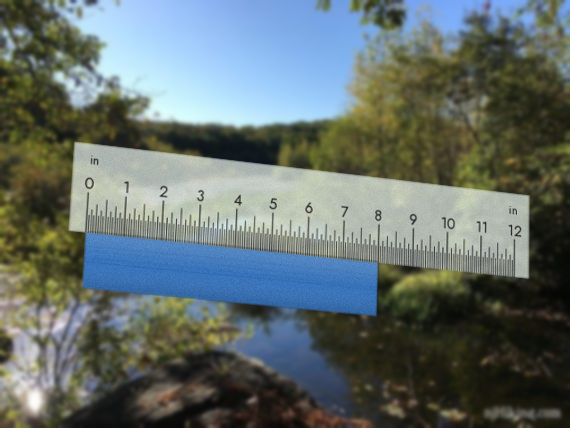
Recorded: 8
